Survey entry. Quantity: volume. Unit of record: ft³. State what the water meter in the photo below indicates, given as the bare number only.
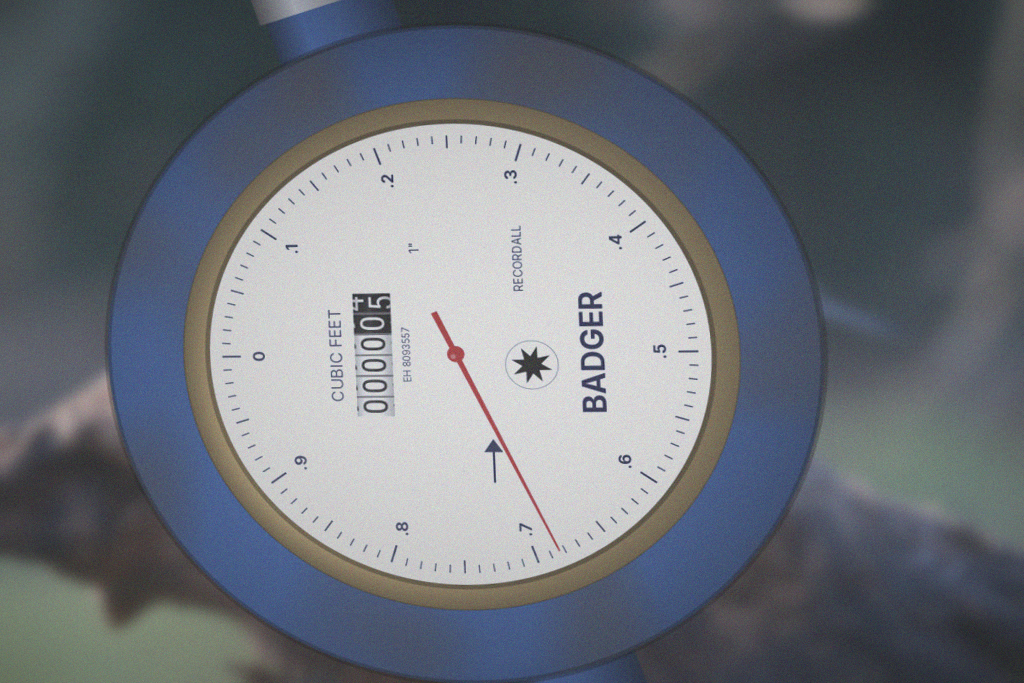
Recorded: 4.68
